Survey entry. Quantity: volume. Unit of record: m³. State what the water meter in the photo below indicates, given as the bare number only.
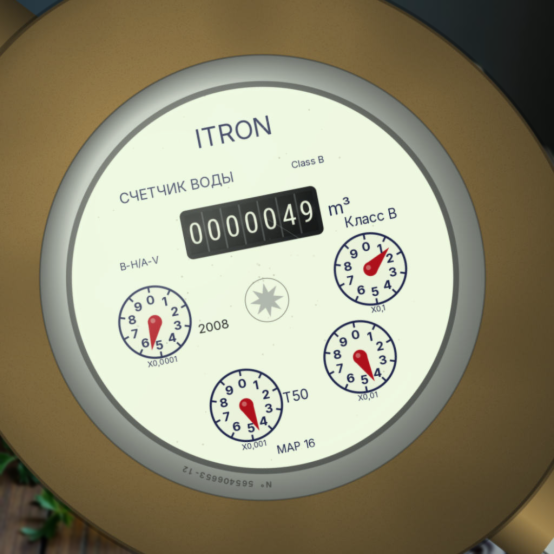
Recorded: 49.1445
